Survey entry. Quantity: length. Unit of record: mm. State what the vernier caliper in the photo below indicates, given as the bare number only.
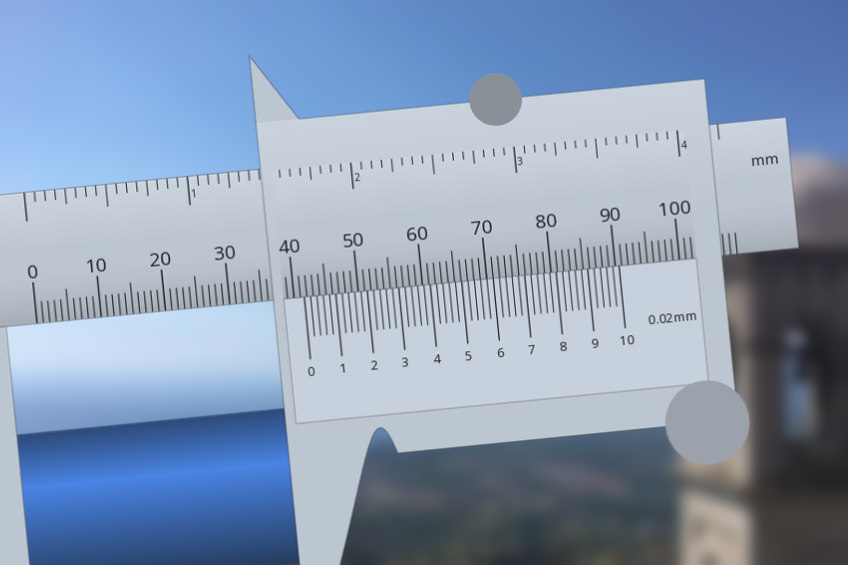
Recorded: 41.6
